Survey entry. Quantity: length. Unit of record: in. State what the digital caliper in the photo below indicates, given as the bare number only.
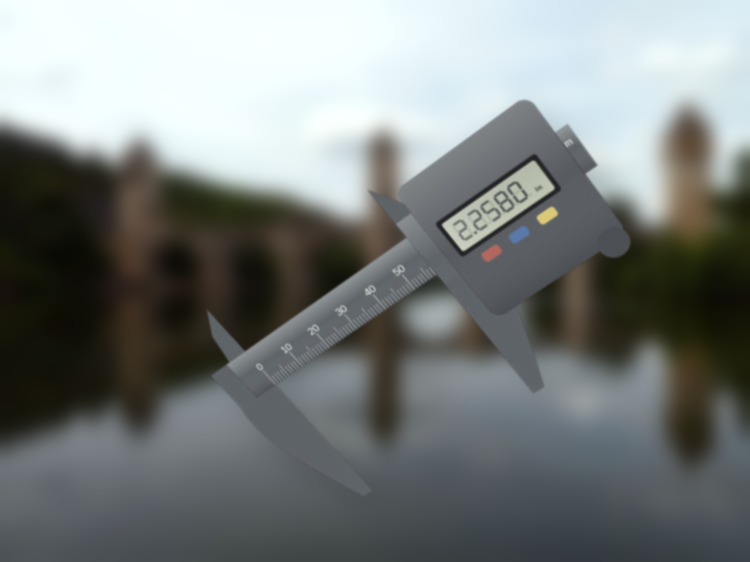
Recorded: 2.2580
